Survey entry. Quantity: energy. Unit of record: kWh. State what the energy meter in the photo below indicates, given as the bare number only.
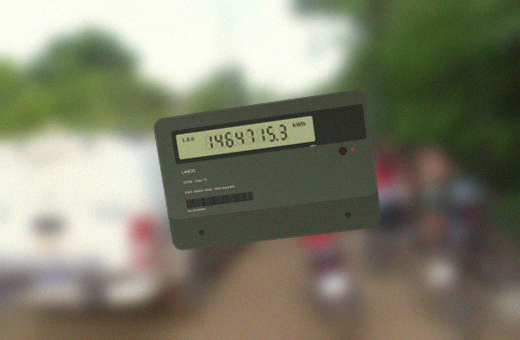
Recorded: 1464715.3
